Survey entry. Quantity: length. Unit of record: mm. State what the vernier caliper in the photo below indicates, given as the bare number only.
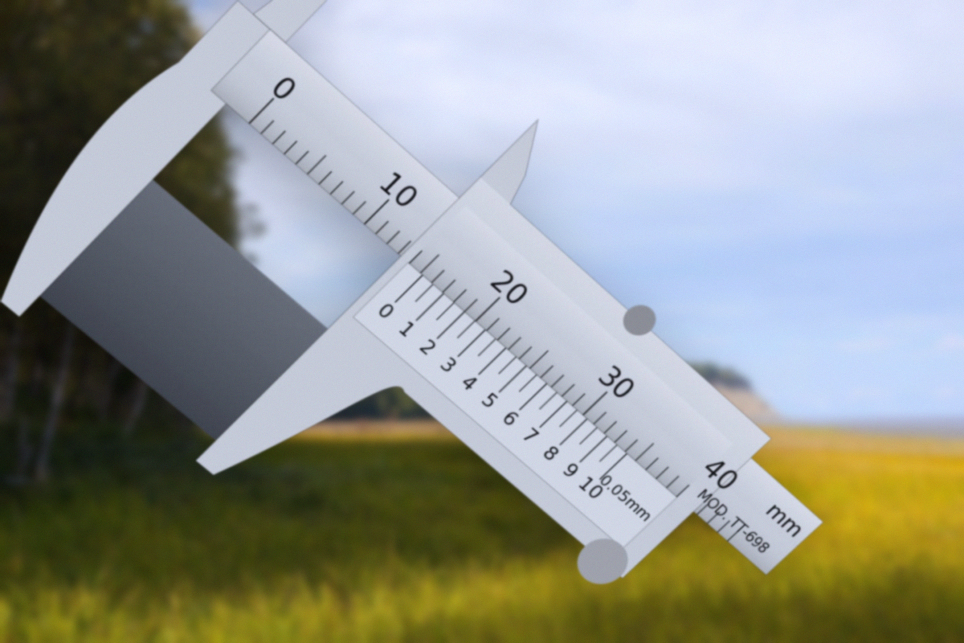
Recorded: 15.2
